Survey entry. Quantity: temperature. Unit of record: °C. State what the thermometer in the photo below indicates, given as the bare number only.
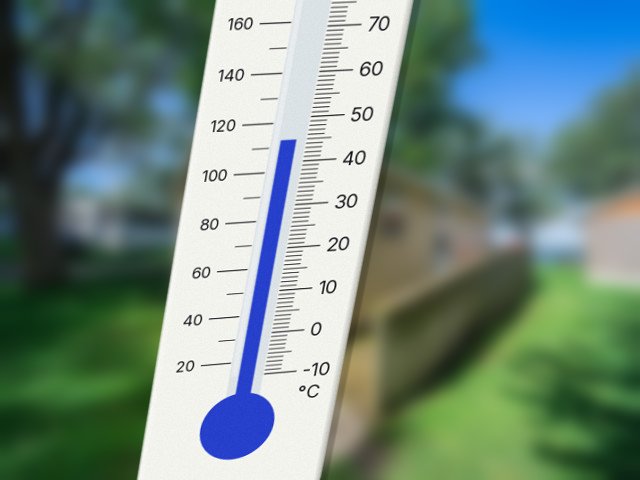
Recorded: 45
